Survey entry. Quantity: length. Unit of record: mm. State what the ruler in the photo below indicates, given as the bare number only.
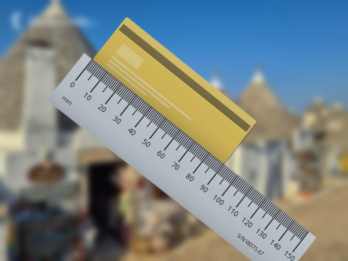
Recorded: 90
